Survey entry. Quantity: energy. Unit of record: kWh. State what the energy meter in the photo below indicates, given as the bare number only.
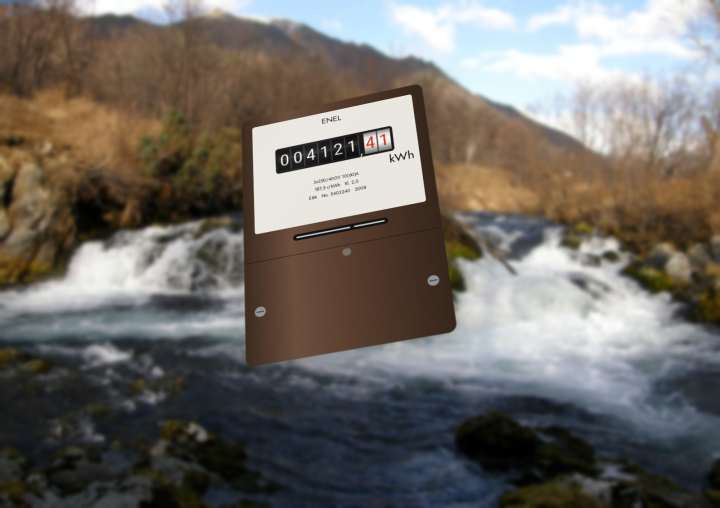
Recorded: 4121.41
